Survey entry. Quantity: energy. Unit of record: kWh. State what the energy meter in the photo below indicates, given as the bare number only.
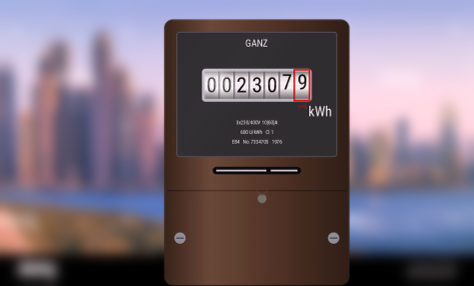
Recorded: 2307.9
